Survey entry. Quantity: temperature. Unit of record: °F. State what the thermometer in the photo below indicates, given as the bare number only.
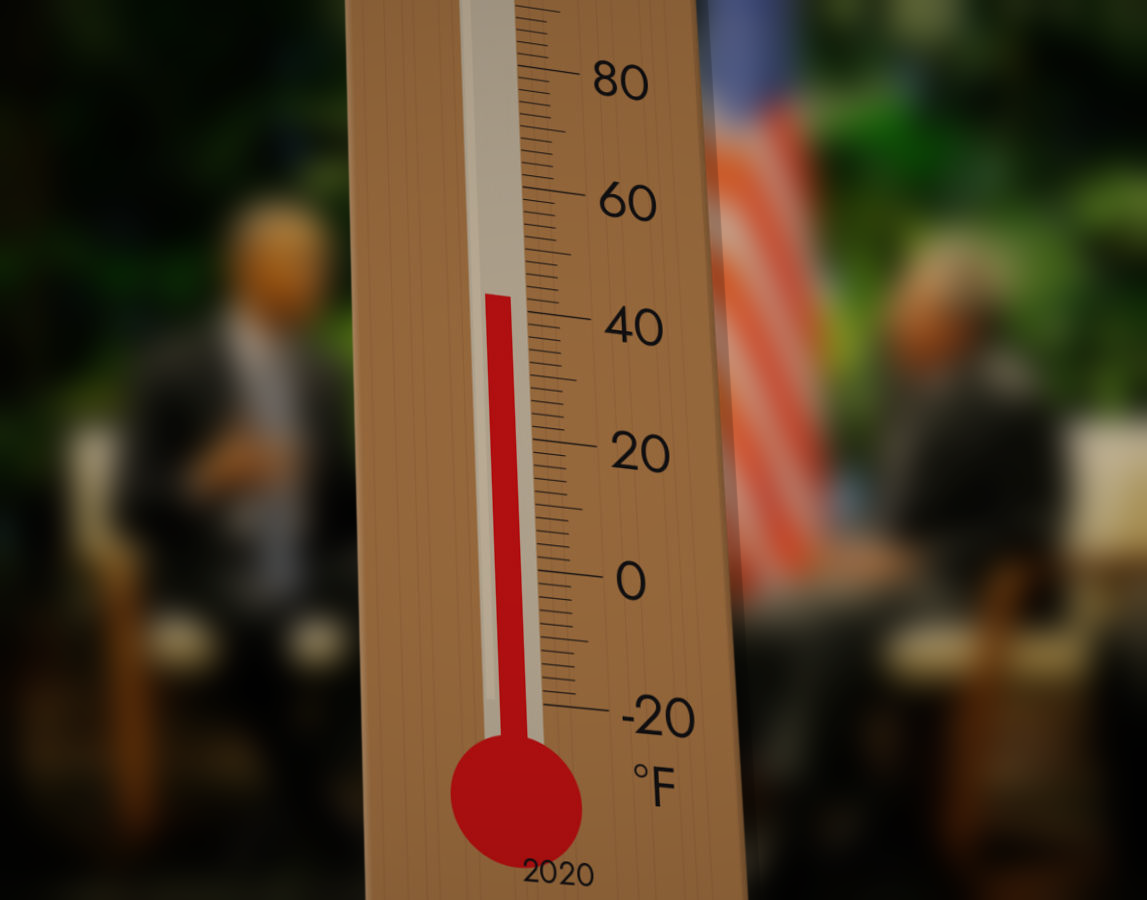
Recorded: 42
